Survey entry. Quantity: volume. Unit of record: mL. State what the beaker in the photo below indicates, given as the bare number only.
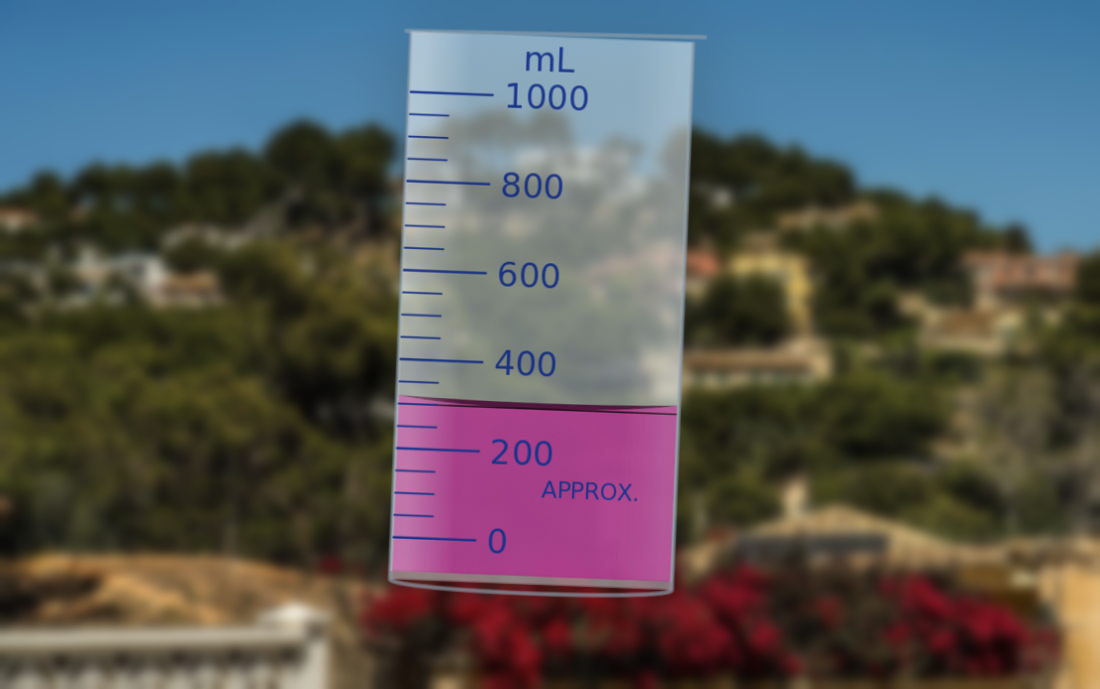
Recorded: 300
